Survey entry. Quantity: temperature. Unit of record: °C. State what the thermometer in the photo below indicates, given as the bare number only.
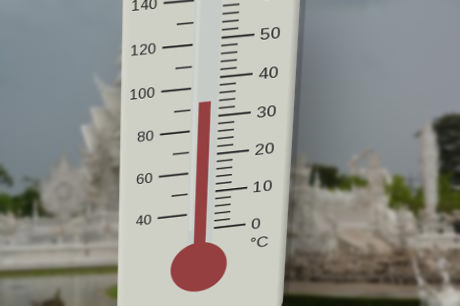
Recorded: 34
